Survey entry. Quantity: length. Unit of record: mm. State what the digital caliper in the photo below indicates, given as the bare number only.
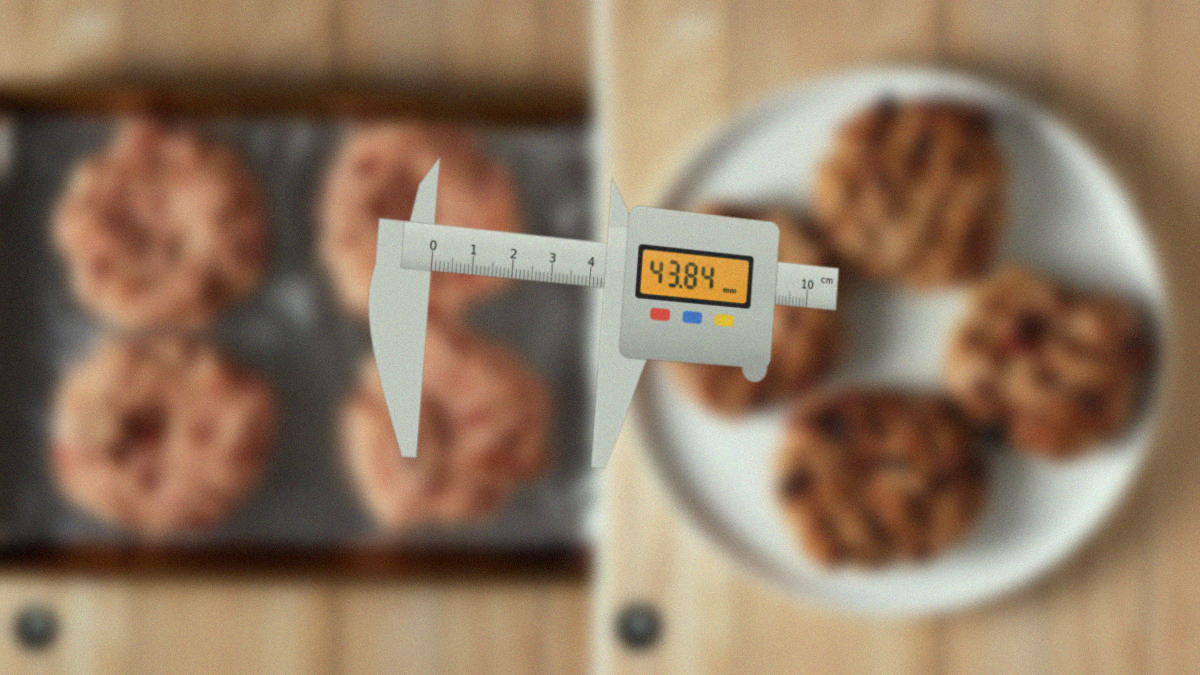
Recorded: 43.84
